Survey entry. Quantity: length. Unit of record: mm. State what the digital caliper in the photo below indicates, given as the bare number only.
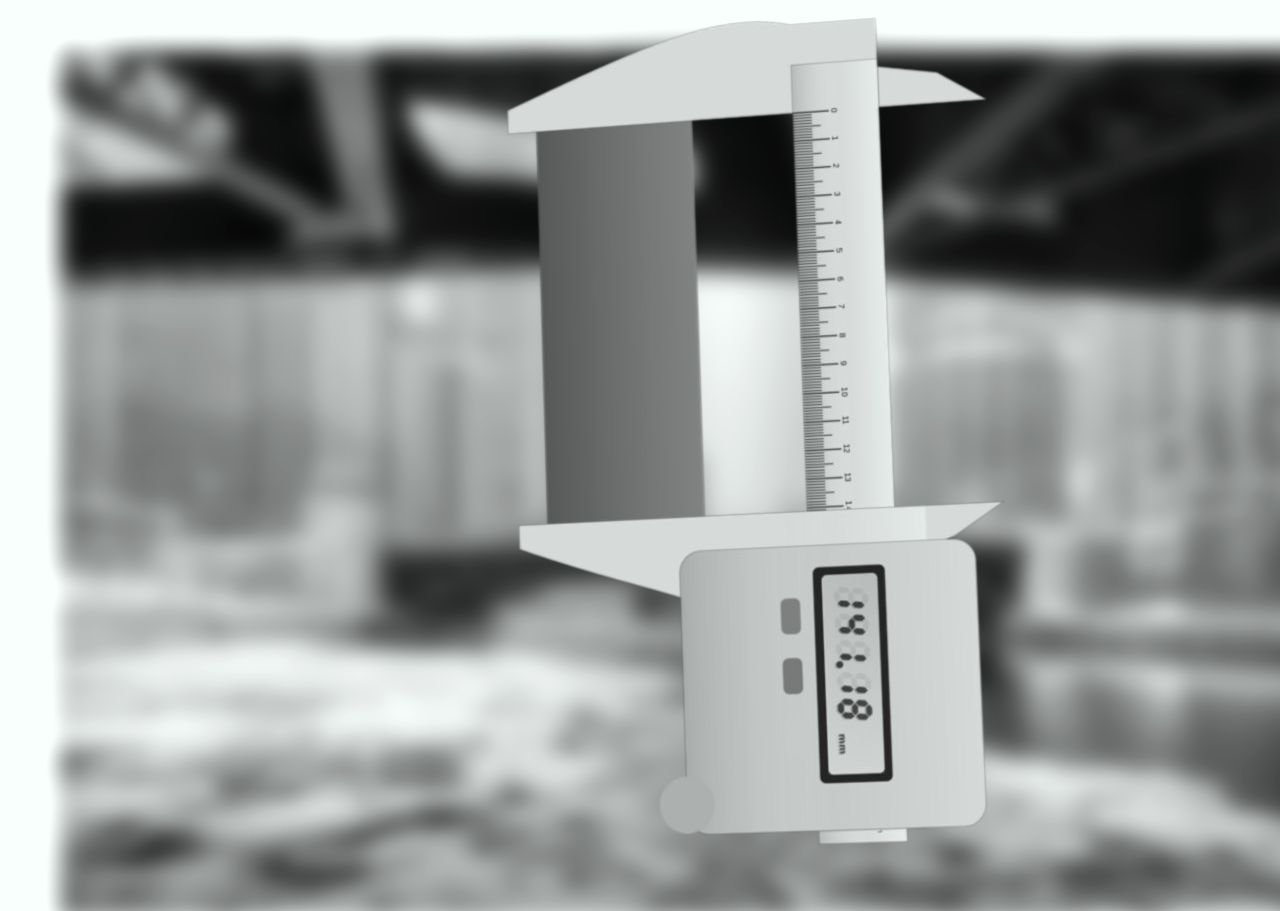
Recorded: 141.18
